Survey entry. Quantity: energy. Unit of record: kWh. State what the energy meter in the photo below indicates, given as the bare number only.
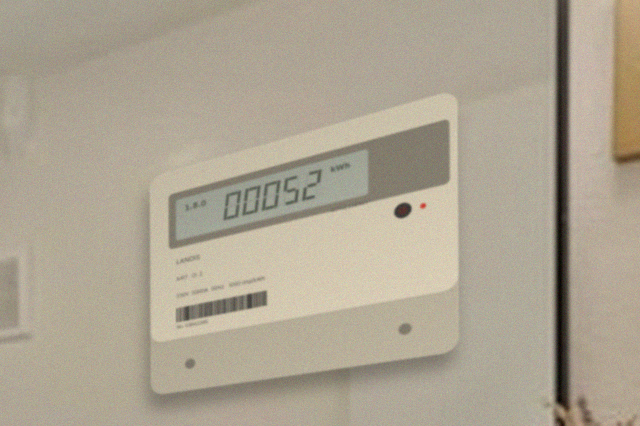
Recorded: 52
